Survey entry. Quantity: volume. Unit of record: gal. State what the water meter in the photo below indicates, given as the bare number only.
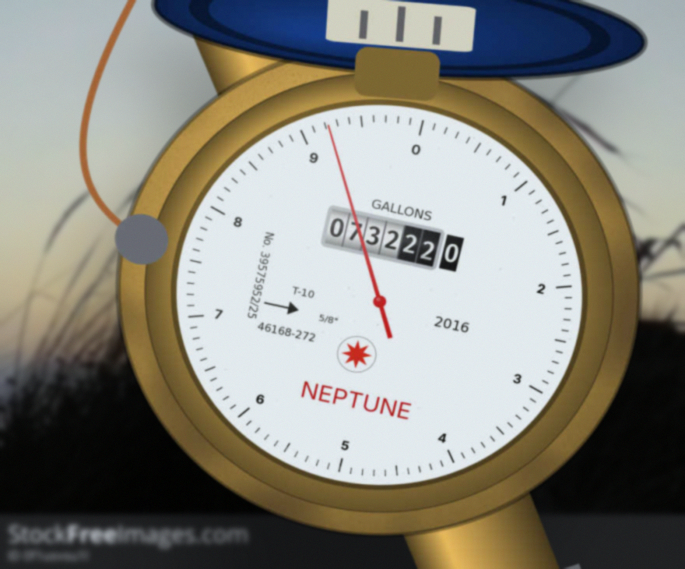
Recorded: 732219.2
